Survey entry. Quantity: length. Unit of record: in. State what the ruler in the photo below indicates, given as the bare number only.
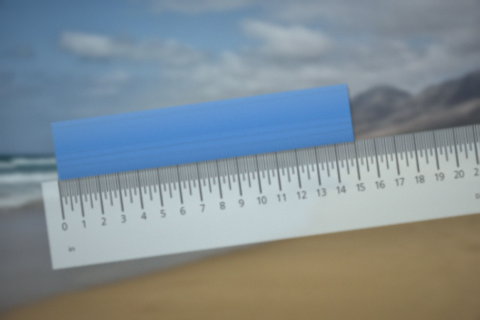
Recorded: 15
